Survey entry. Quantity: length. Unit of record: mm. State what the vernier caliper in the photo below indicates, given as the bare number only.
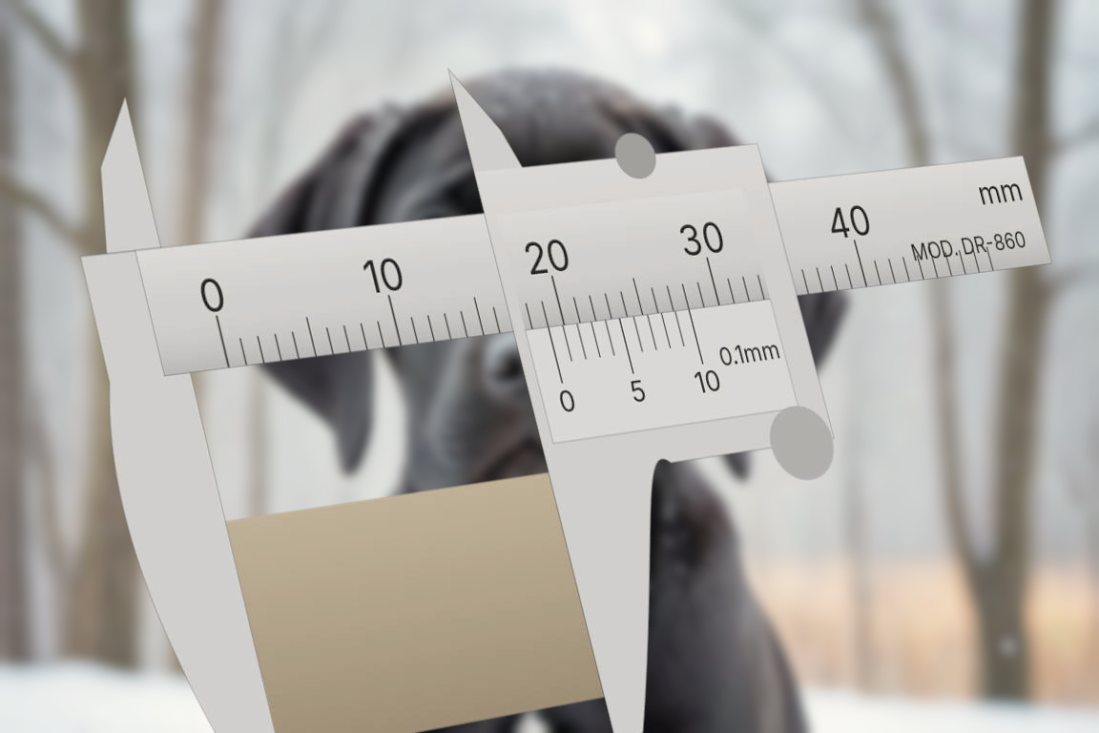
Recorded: 19.0
